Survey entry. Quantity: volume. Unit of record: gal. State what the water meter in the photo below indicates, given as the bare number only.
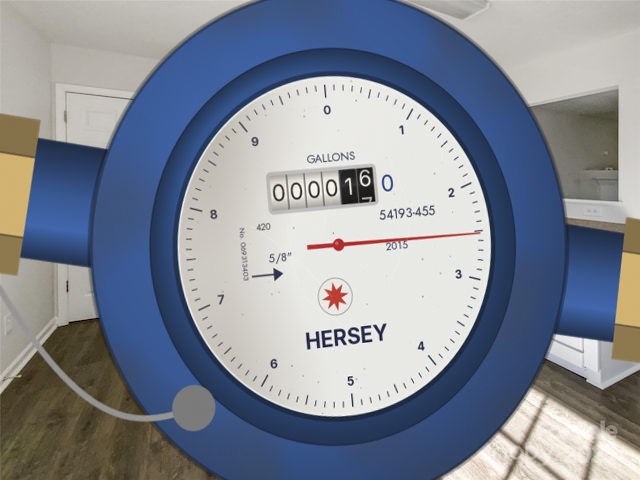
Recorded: 162.5
